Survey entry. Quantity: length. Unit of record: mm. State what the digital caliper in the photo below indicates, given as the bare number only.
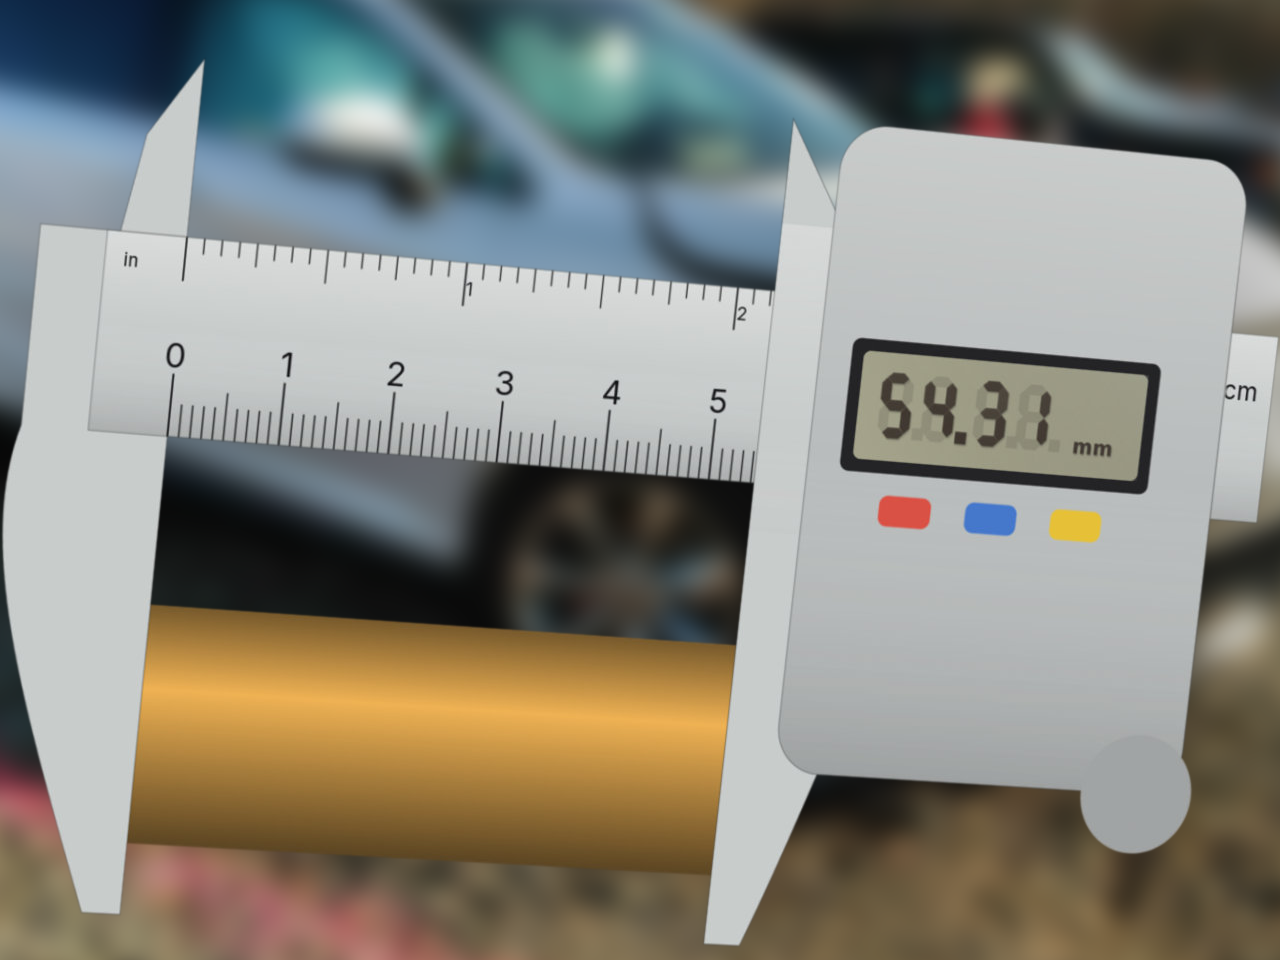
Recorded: 54.31
